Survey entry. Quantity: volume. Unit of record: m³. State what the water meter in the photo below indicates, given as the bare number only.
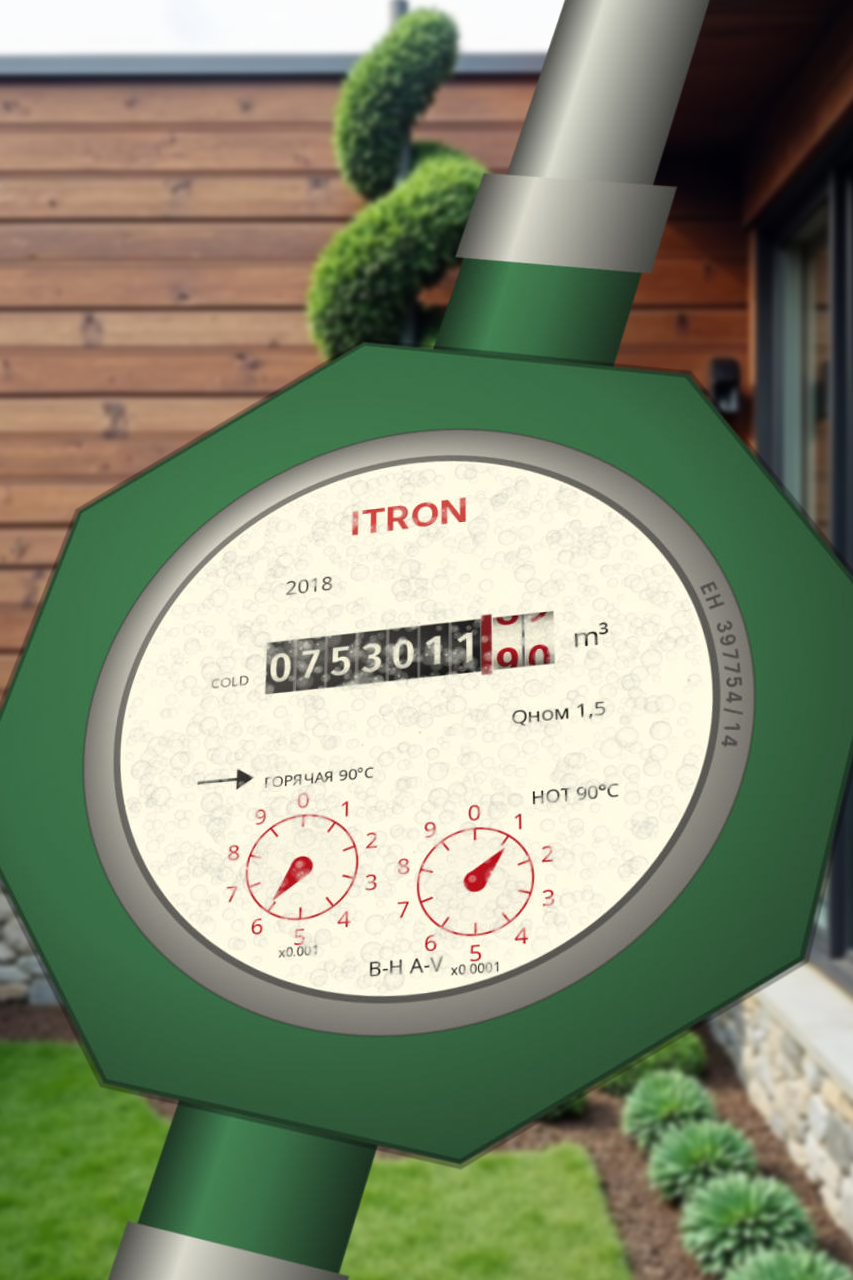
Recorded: 753011.8961
